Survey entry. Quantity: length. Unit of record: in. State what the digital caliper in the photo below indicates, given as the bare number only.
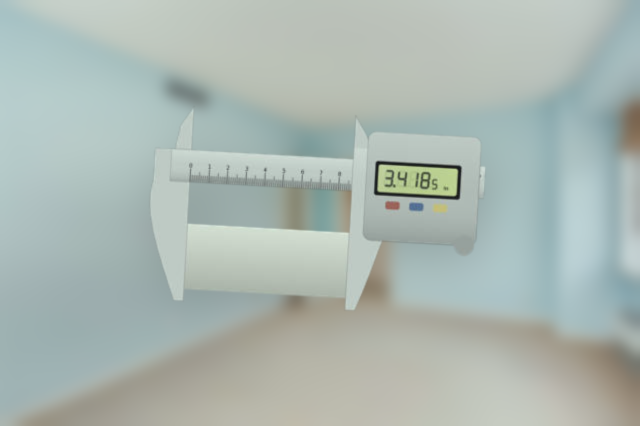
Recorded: 3.4185
